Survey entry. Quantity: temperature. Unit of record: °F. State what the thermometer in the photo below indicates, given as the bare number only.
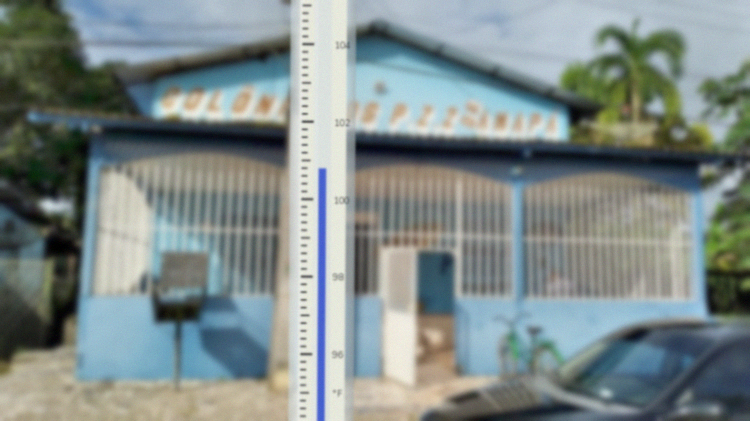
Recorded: 100.8
